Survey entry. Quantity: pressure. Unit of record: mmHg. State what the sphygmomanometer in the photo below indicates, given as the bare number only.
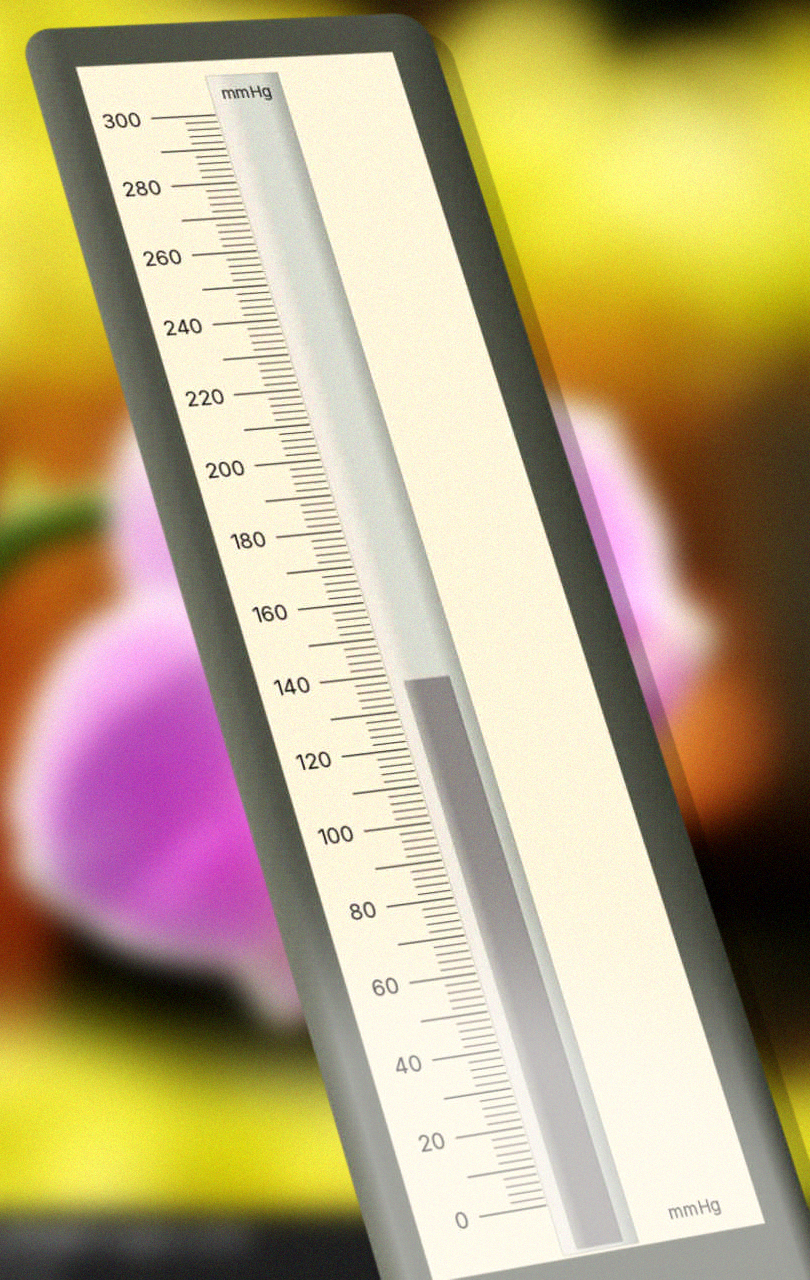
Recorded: 138
